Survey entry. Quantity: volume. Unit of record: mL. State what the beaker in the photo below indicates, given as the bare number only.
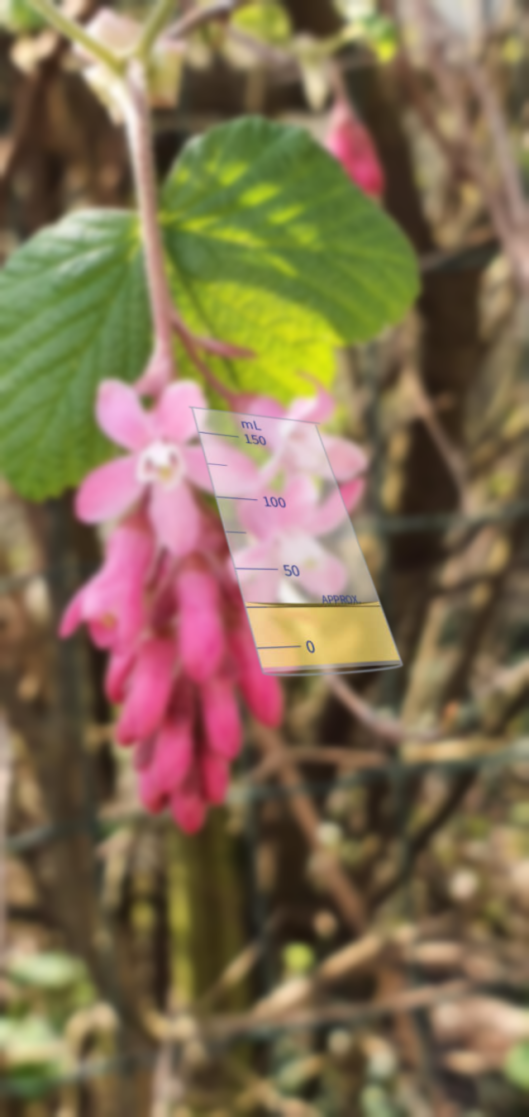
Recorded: 25
